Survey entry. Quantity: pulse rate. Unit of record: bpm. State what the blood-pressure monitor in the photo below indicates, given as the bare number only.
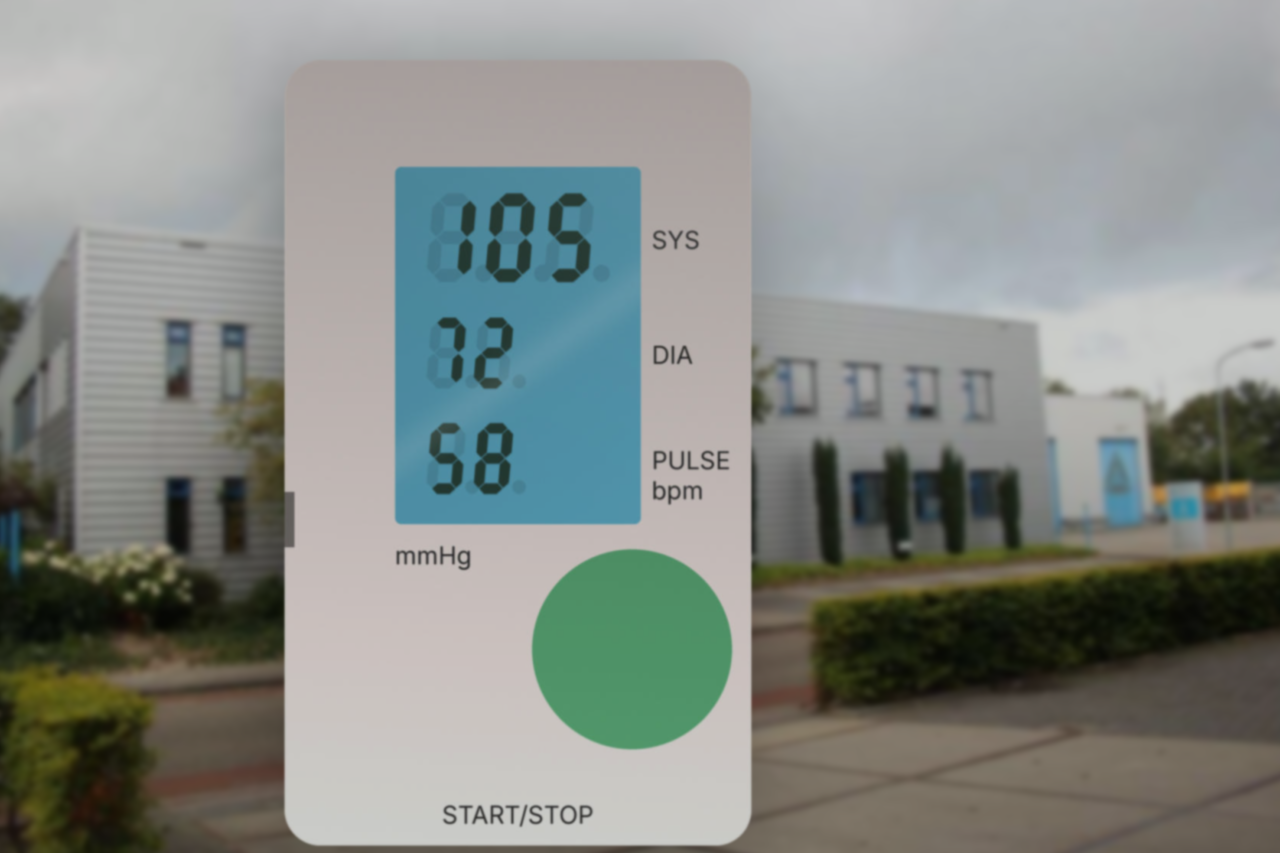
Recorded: 58
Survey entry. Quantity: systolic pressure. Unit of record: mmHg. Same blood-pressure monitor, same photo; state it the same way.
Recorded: 105
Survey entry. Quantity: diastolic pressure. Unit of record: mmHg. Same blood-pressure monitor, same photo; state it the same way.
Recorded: 72
